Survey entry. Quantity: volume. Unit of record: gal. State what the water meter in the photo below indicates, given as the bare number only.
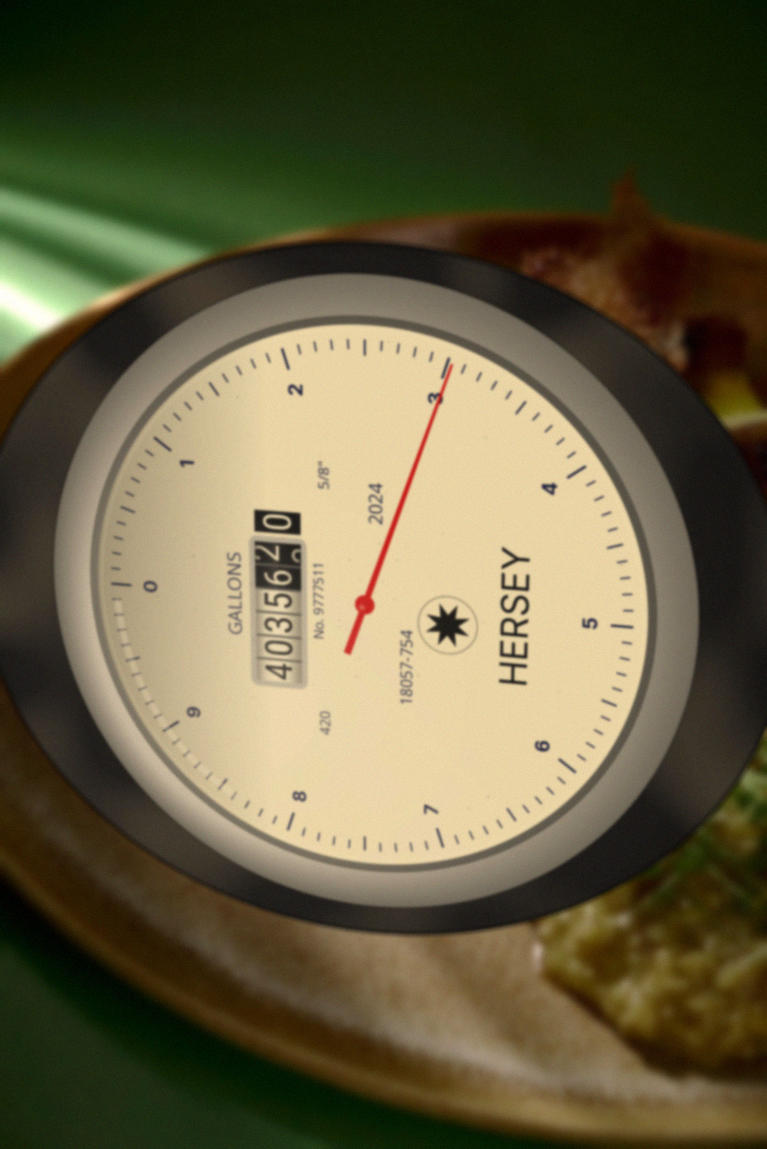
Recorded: 4035623.0
